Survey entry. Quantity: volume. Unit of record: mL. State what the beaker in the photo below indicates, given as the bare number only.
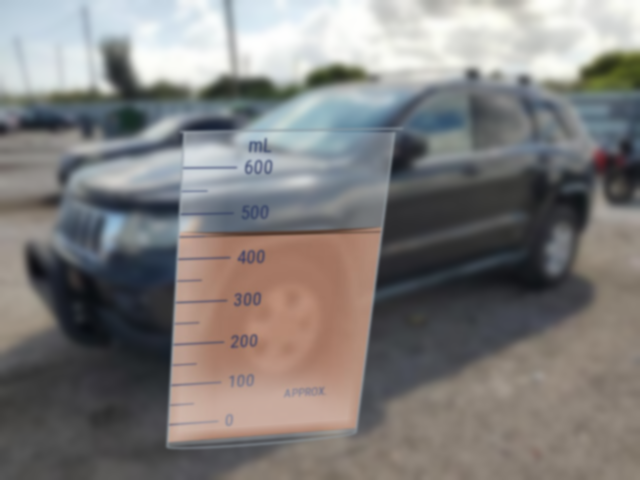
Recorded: 450
